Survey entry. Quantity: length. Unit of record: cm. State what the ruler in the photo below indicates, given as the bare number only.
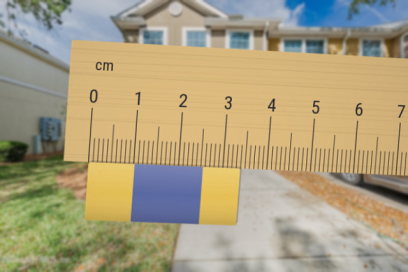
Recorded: 3.4
